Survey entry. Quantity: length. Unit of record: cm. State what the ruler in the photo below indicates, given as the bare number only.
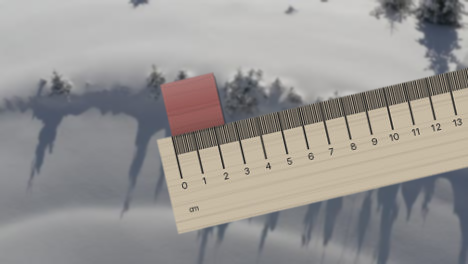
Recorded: 2.5
